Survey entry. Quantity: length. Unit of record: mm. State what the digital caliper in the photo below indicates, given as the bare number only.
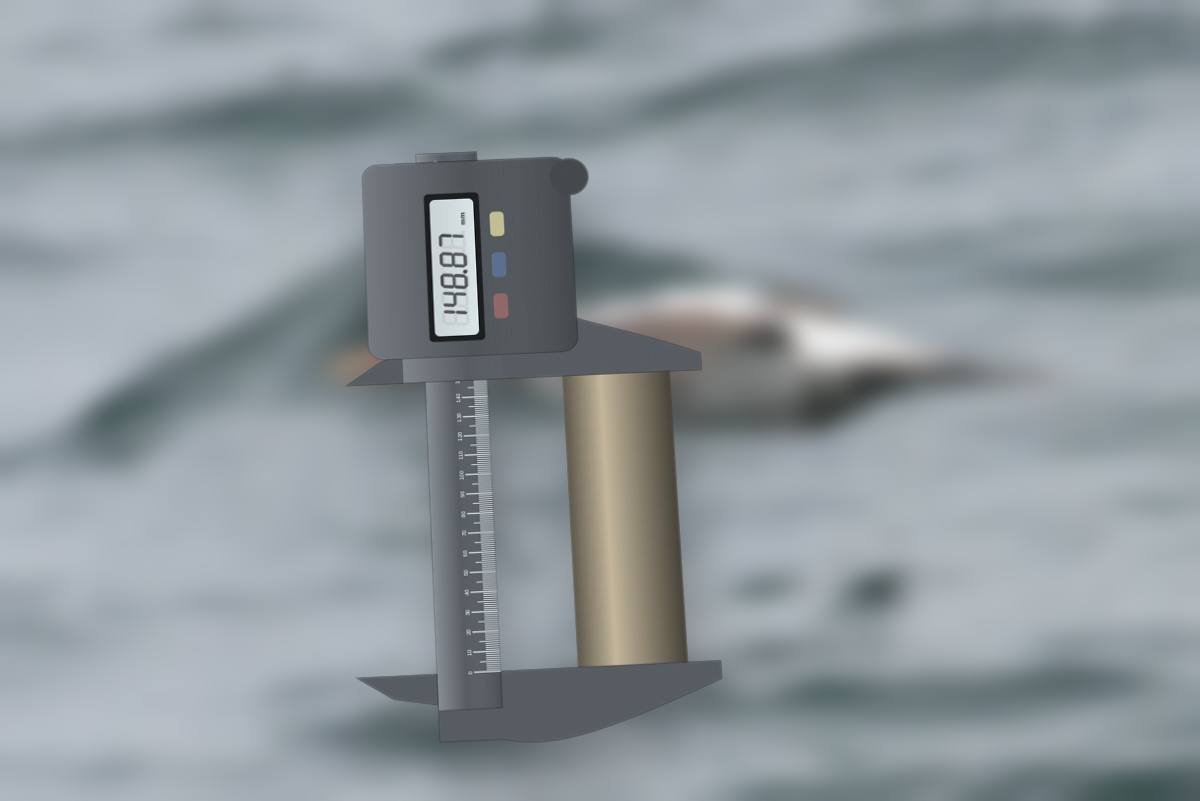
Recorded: 148.87
